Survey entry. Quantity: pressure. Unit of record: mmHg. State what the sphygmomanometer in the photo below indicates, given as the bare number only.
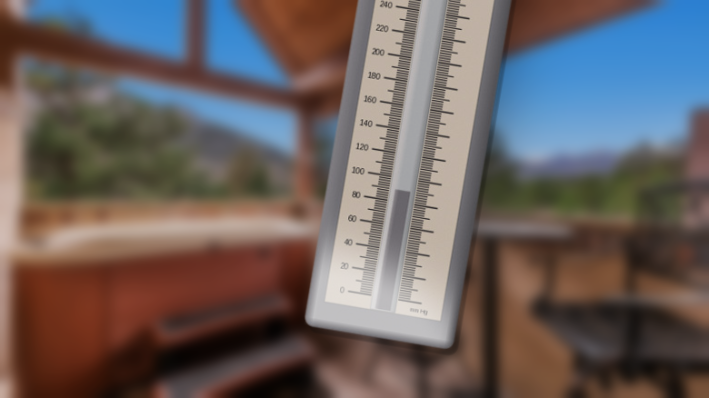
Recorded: 90
